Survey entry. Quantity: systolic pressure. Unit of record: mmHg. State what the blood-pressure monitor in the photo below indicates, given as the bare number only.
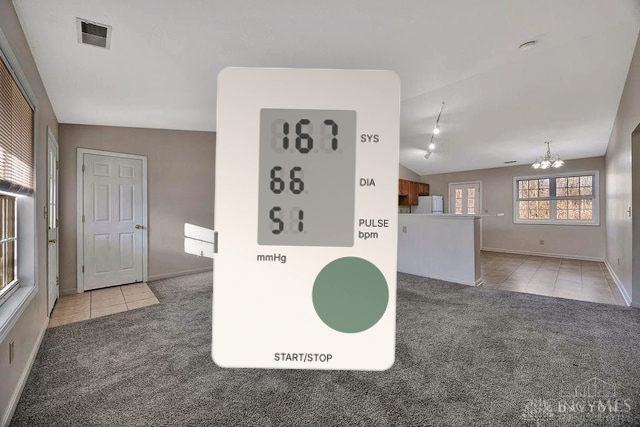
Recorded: 167
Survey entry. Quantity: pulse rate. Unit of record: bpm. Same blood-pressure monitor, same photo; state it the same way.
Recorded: 51
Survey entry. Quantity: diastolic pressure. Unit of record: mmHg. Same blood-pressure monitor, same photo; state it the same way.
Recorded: 66
